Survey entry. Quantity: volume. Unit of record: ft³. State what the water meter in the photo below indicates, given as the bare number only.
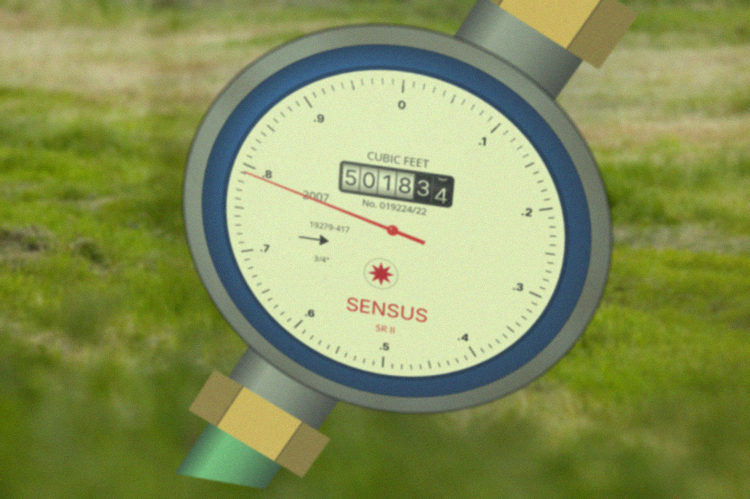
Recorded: 501833.79
